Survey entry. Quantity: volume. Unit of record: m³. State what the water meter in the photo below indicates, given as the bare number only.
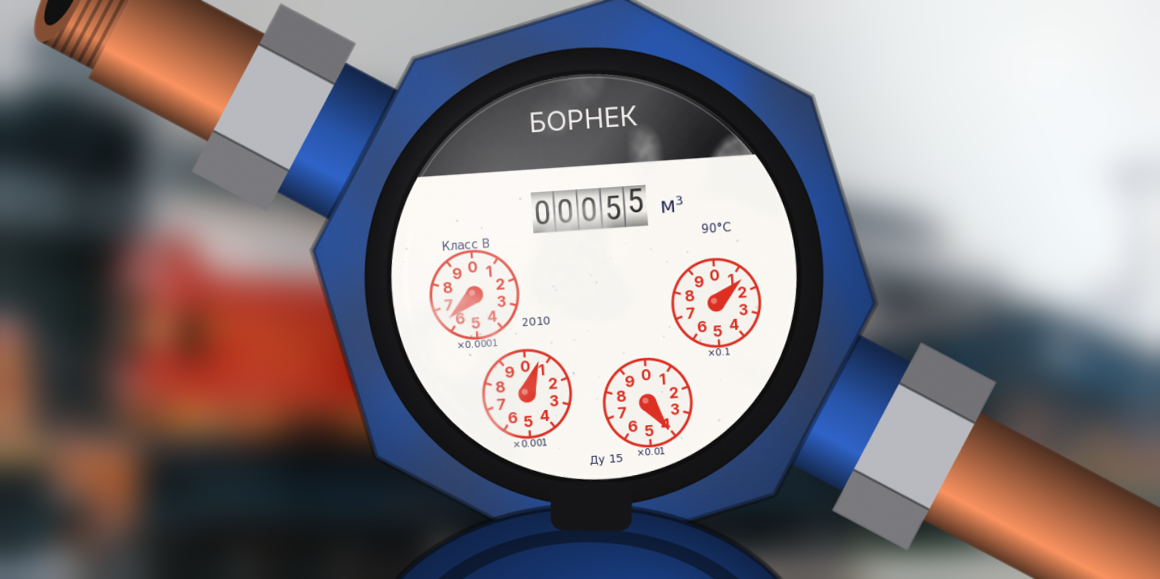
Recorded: 55.1406
